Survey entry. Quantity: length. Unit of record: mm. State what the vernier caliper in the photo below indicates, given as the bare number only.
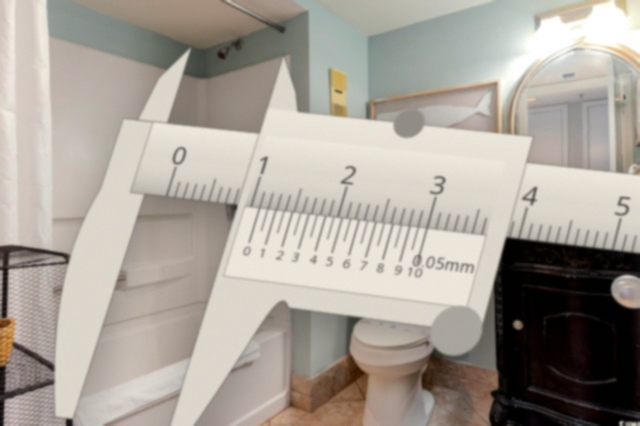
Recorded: 11.0
